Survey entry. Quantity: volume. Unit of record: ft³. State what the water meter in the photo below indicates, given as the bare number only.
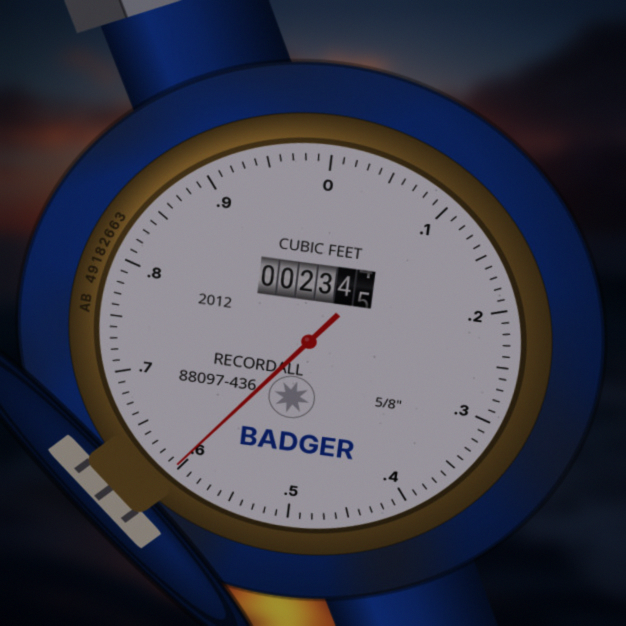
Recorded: 2344.60
